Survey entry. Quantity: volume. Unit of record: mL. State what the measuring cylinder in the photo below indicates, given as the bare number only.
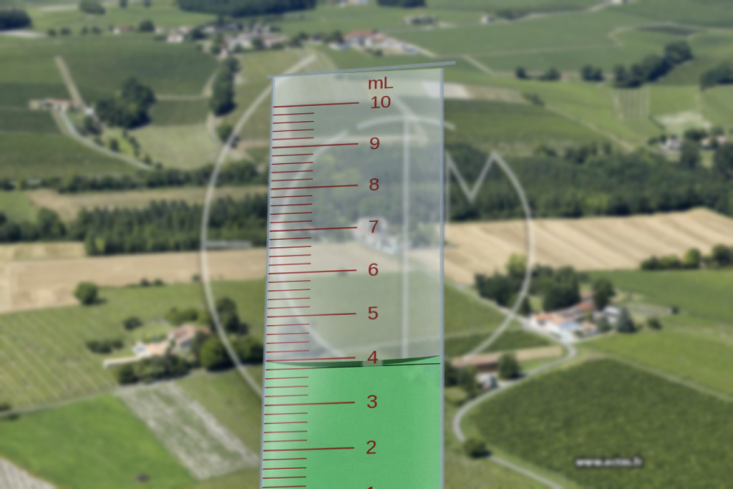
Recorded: 3.8
